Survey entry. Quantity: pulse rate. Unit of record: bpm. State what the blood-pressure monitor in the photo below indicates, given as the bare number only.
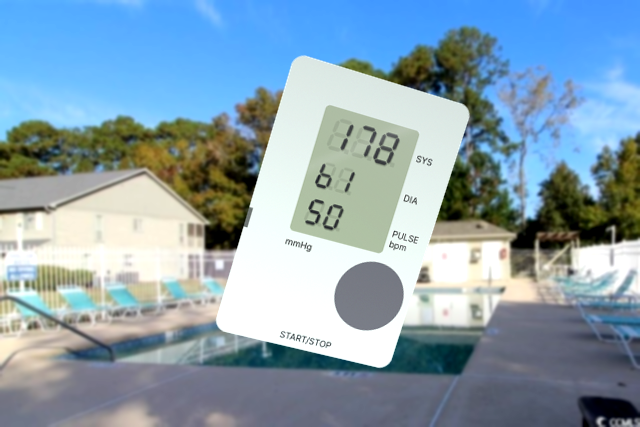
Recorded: 50
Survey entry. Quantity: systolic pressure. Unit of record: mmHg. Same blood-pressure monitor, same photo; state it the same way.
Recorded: 178
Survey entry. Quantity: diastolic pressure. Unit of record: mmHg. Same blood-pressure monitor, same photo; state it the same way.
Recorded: 61
